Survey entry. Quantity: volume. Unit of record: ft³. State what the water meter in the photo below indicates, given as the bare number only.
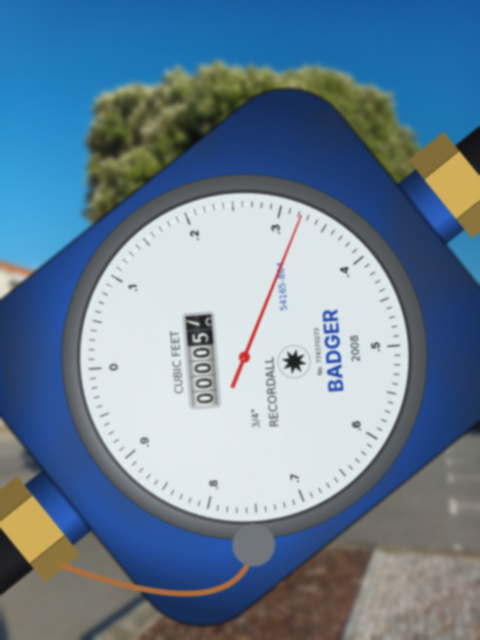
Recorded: 57.32
